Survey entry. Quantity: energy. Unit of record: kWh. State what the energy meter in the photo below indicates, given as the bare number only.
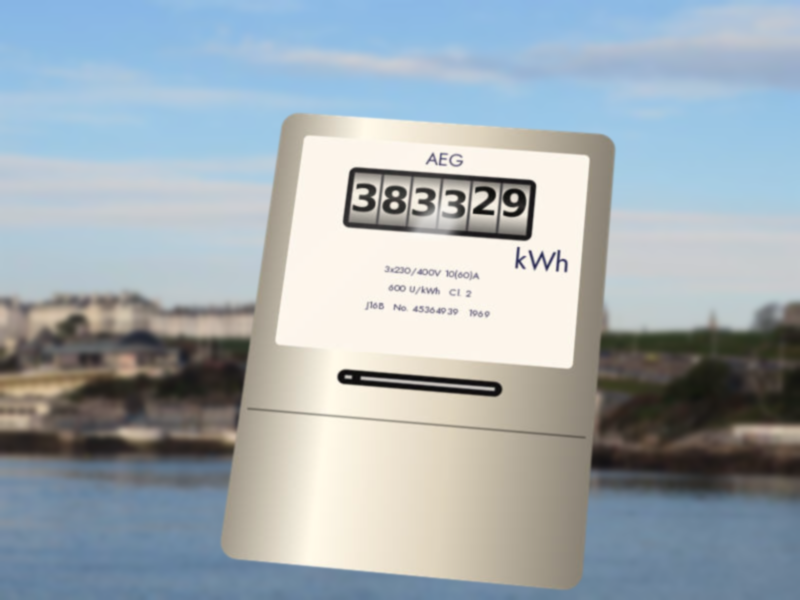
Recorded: 383329
